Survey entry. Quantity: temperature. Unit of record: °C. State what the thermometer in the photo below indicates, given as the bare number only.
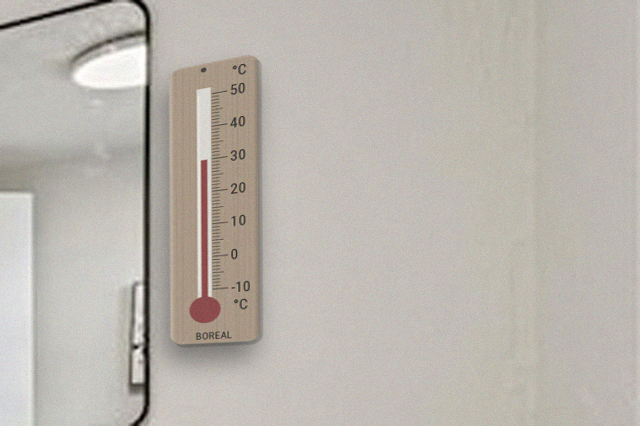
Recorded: 30
